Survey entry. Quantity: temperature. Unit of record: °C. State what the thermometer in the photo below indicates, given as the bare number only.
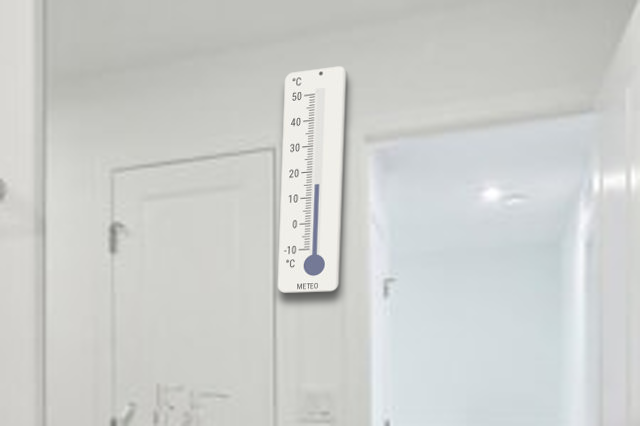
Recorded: 15
